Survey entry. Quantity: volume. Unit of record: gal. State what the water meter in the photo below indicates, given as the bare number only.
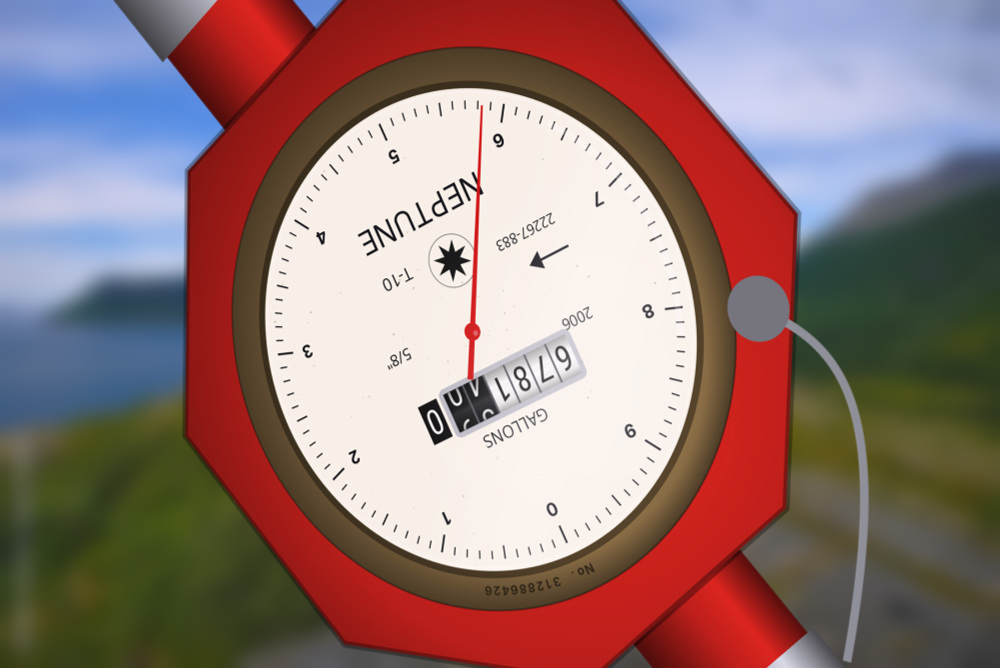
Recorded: 6781395.8
